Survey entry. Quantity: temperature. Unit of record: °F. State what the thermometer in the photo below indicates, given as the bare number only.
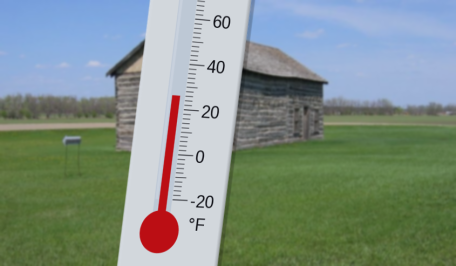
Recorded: 26
